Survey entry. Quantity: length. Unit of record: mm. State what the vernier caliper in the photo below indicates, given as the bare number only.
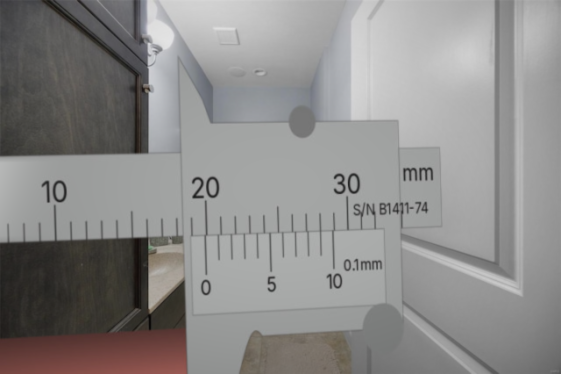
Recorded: 19.9
